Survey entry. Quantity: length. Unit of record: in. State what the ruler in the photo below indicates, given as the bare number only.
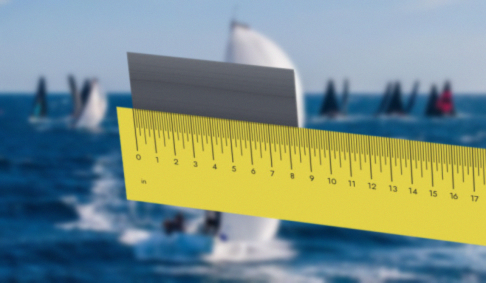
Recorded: 8.5
